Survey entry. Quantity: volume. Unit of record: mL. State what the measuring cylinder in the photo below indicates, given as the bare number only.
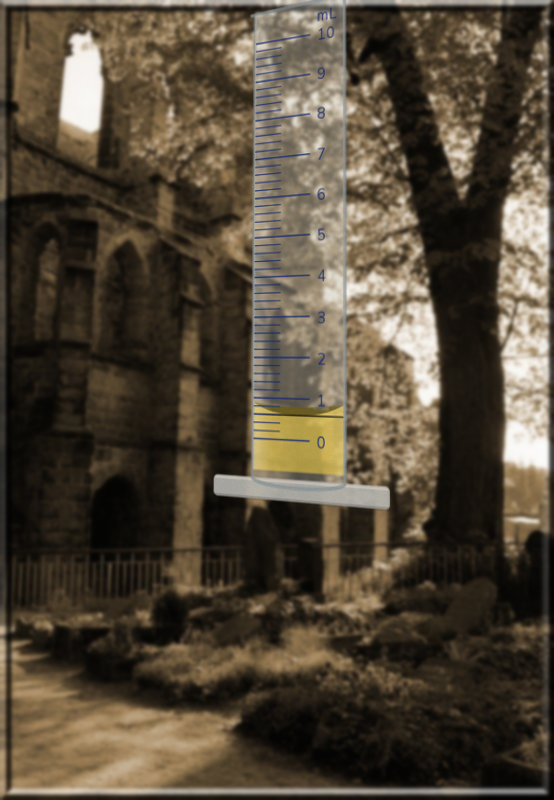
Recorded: 0.6
